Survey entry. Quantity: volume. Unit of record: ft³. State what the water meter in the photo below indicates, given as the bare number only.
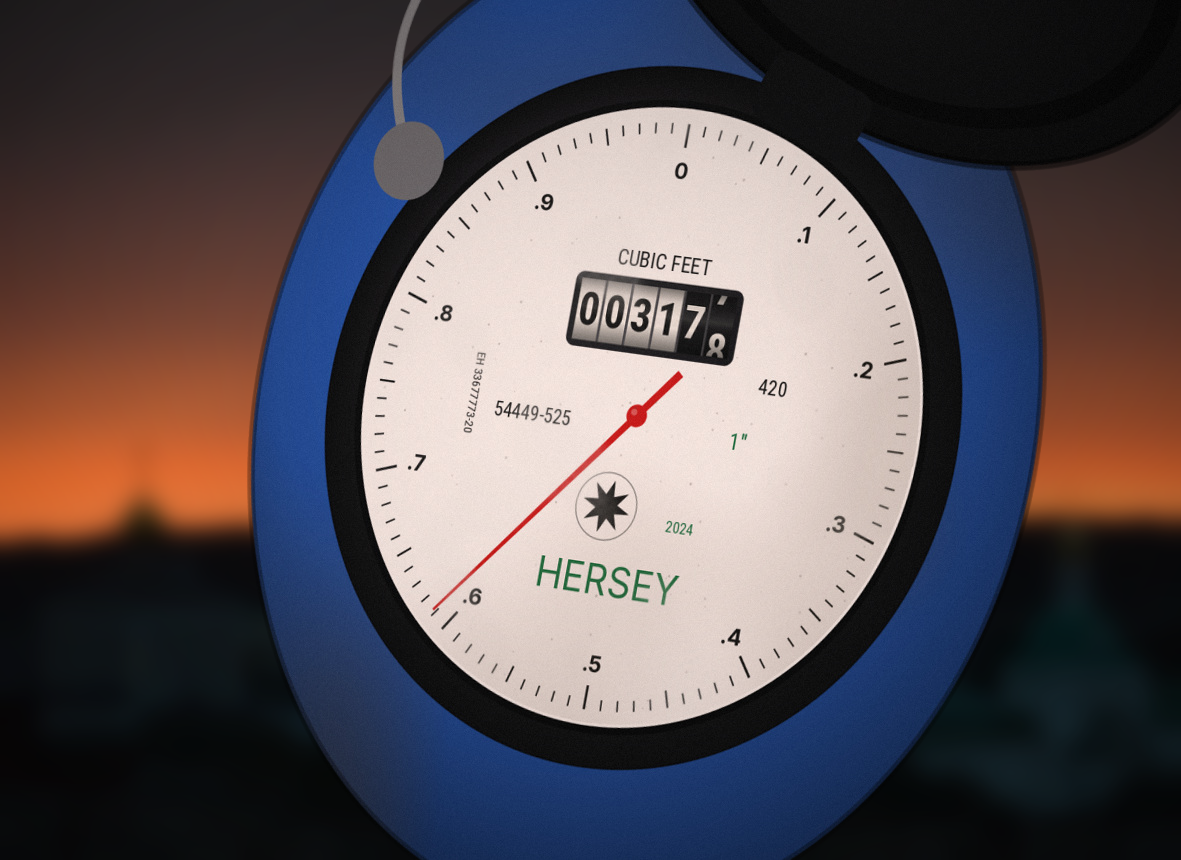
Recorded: 3177.61
